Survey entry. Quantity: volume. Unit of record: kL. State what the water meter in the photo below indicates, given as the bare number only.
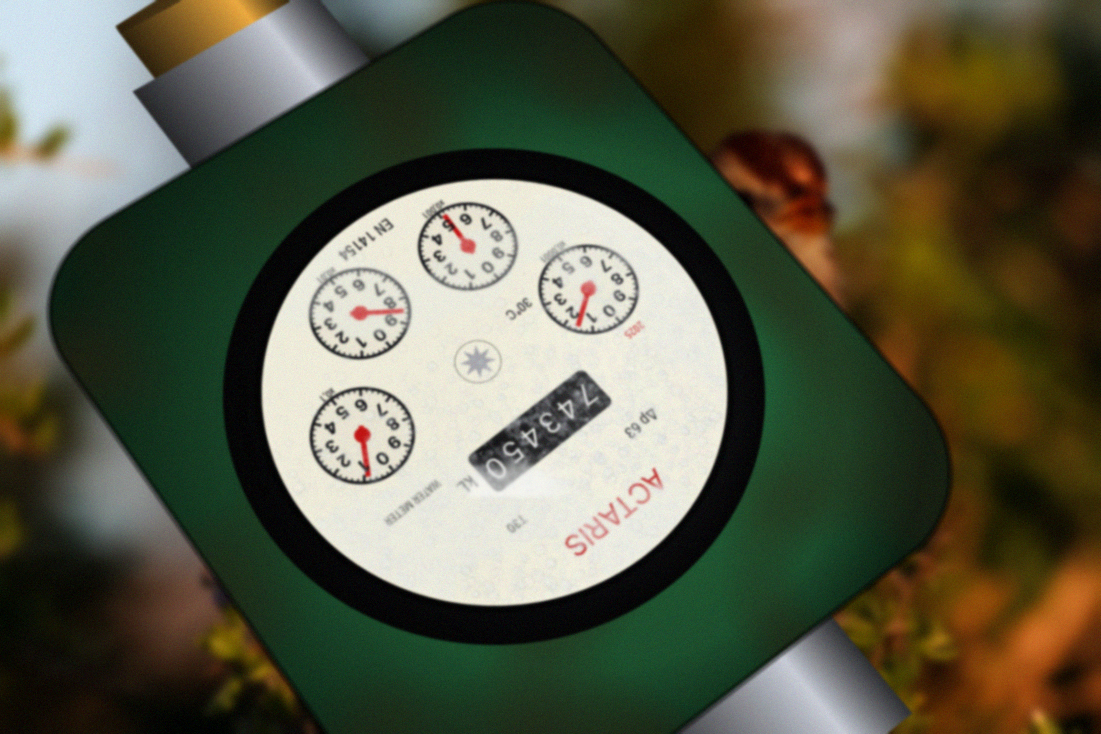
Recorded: 743450.0851
